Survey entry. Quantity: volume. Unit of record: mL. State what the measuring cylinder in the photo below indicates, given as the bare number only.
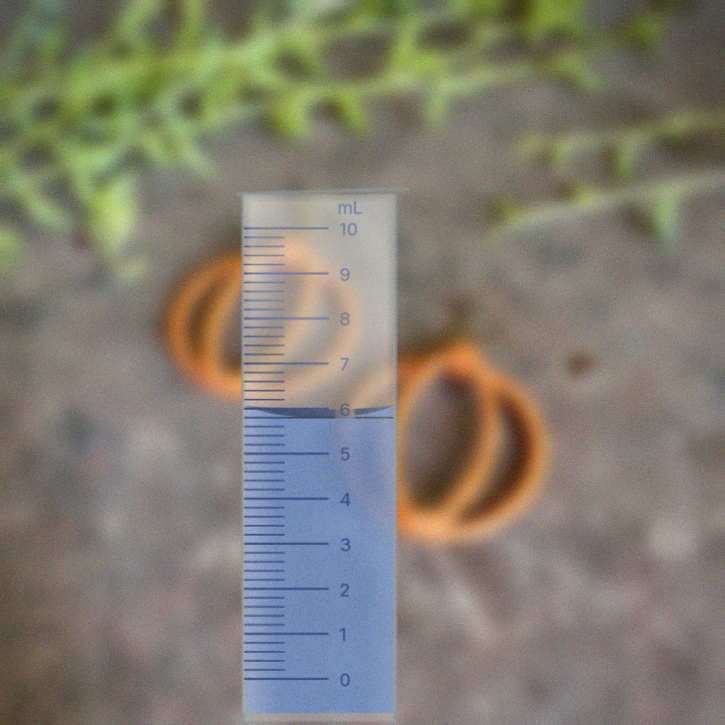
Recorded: 5.8
